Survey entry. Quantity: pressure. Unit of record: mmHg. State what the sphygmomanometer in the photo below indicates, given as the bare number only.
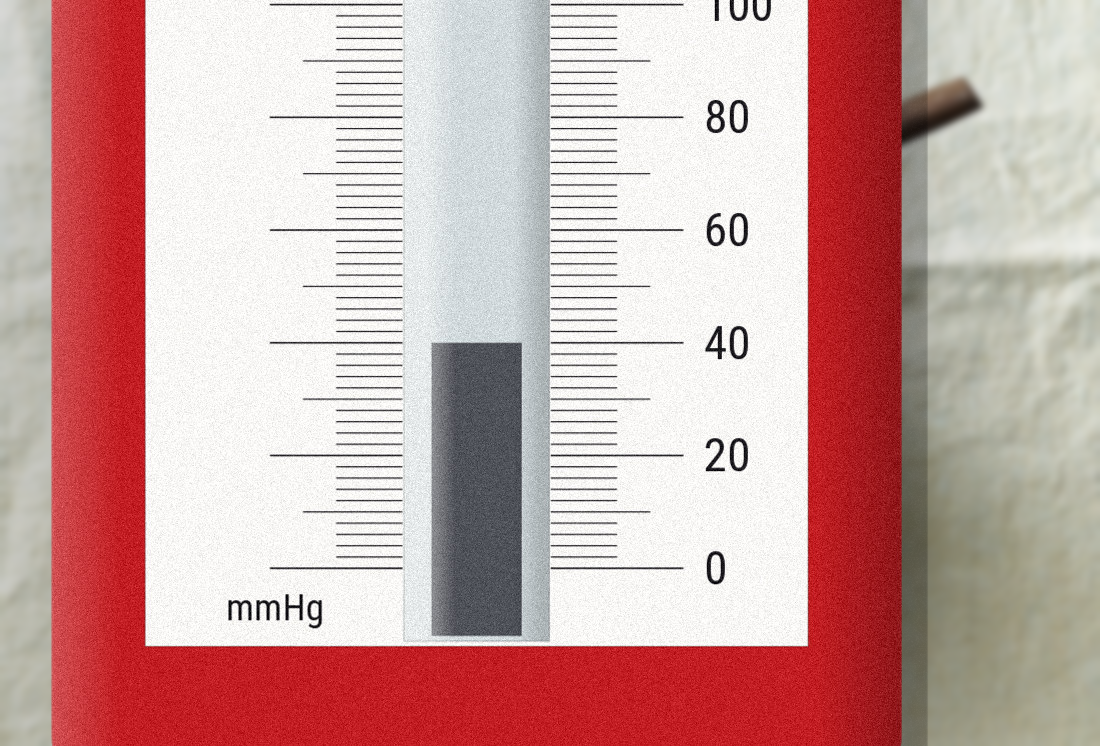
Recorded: 40
